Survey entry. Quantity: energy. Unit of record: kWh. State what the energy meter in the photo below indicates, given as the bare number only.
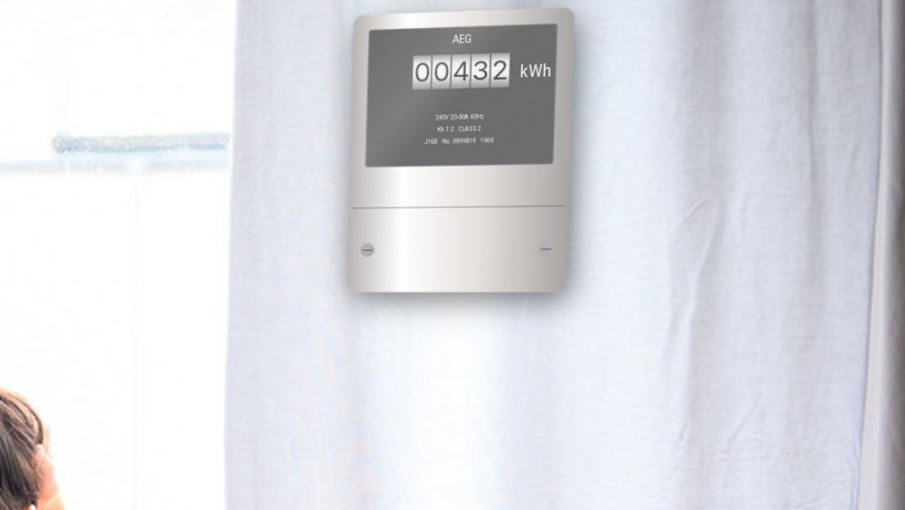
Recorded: 432
